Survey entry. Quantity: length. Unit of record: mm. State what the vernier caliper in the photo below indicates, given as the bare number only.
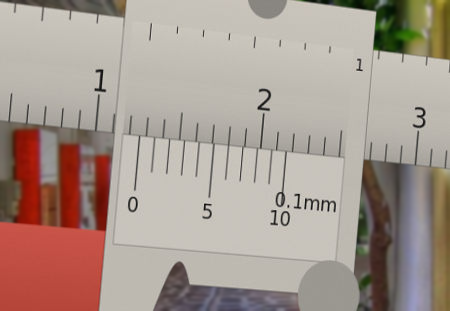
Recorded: 12.6
